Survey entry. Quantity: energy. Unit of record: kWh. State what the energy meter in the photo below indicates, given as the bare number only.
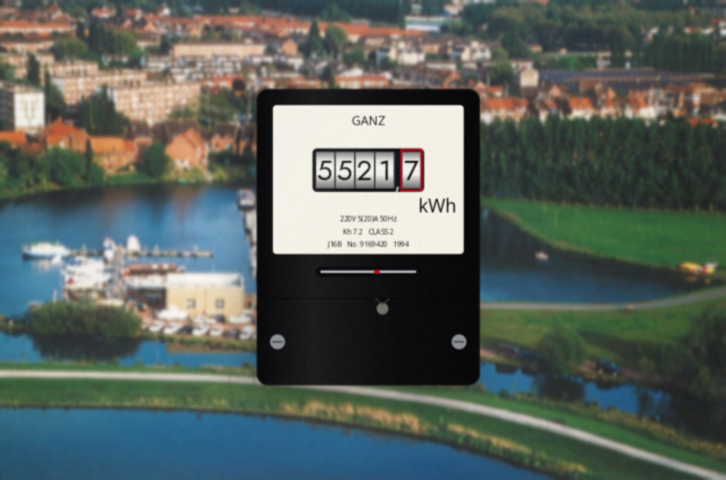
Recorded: 5521.7
